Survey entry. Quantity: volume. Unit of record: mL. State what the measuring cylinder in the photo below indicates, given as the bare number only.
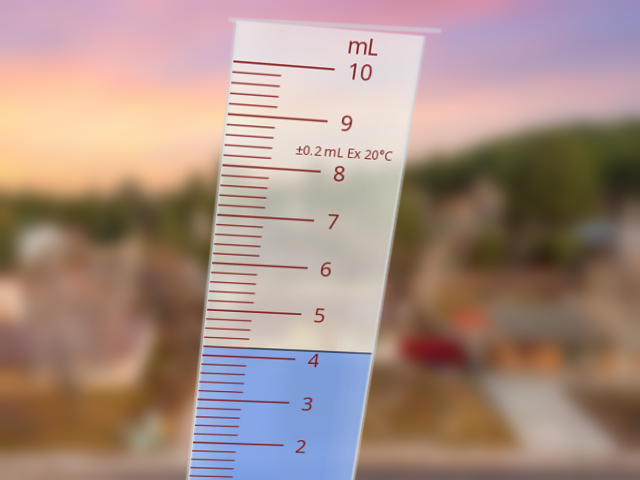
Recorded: 4.2
